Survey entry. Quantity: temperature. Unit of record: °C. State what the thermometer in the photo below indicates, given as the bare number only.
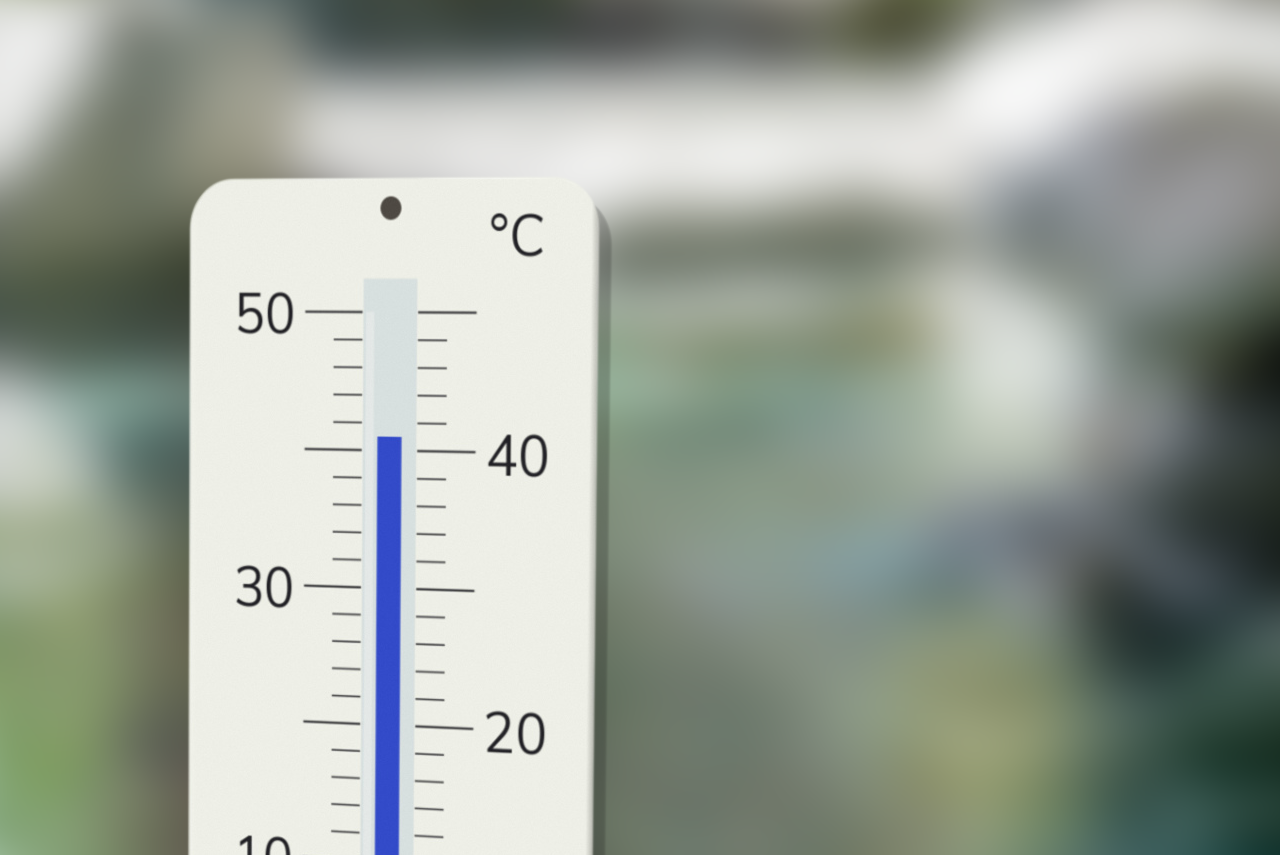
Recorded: 41
